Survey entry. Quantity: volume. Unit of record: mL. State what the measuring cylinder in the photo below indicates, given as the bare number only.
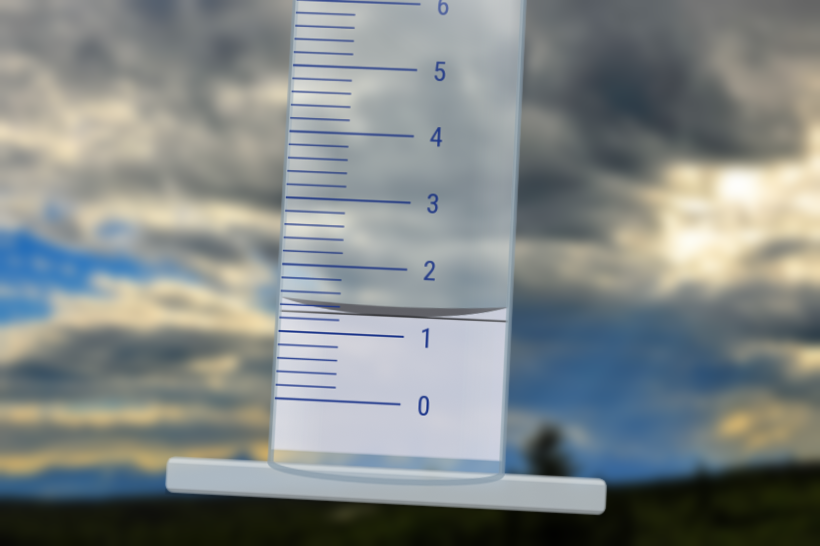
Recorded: 1.3
